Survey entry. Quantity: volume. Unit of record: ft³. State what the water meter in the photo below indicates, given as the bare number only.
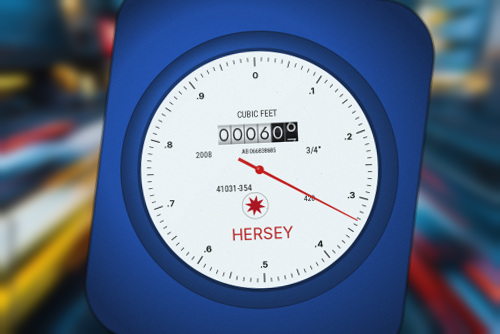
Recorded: 606.33
